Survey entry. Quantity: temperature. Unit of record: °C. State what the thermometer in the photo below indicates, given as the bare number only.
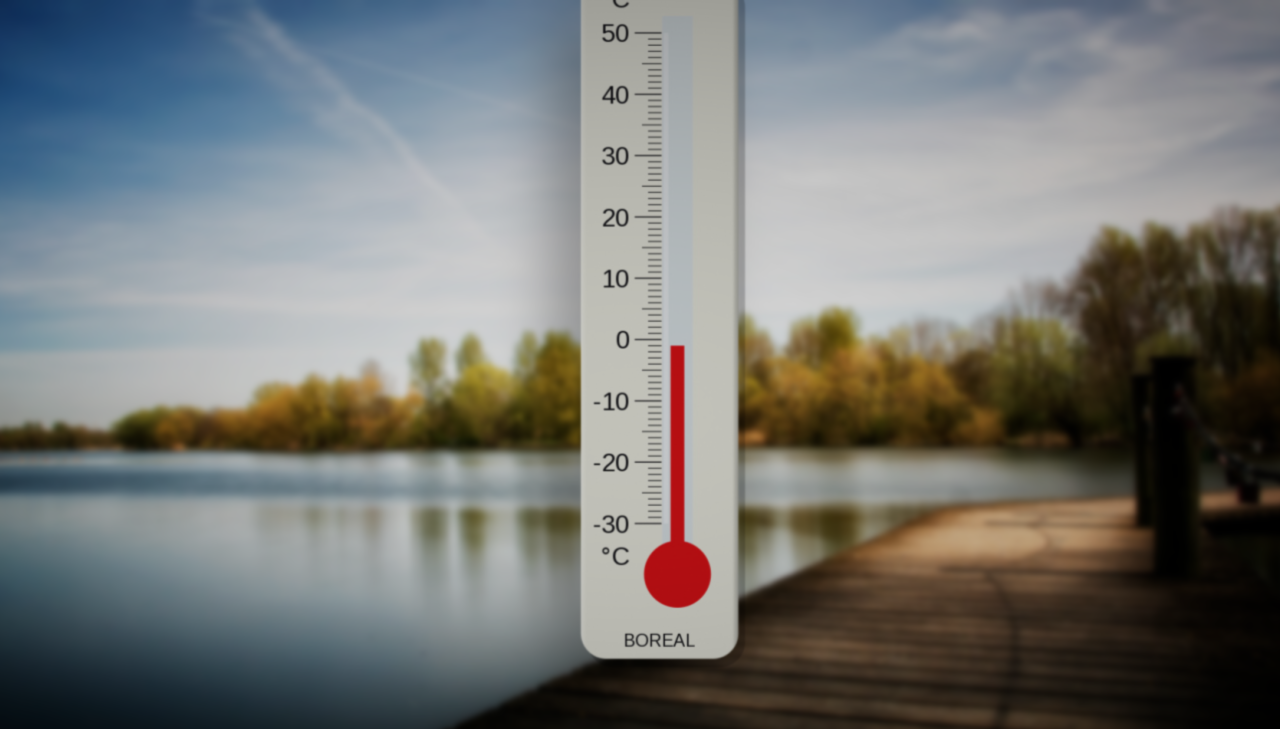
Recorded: -1
